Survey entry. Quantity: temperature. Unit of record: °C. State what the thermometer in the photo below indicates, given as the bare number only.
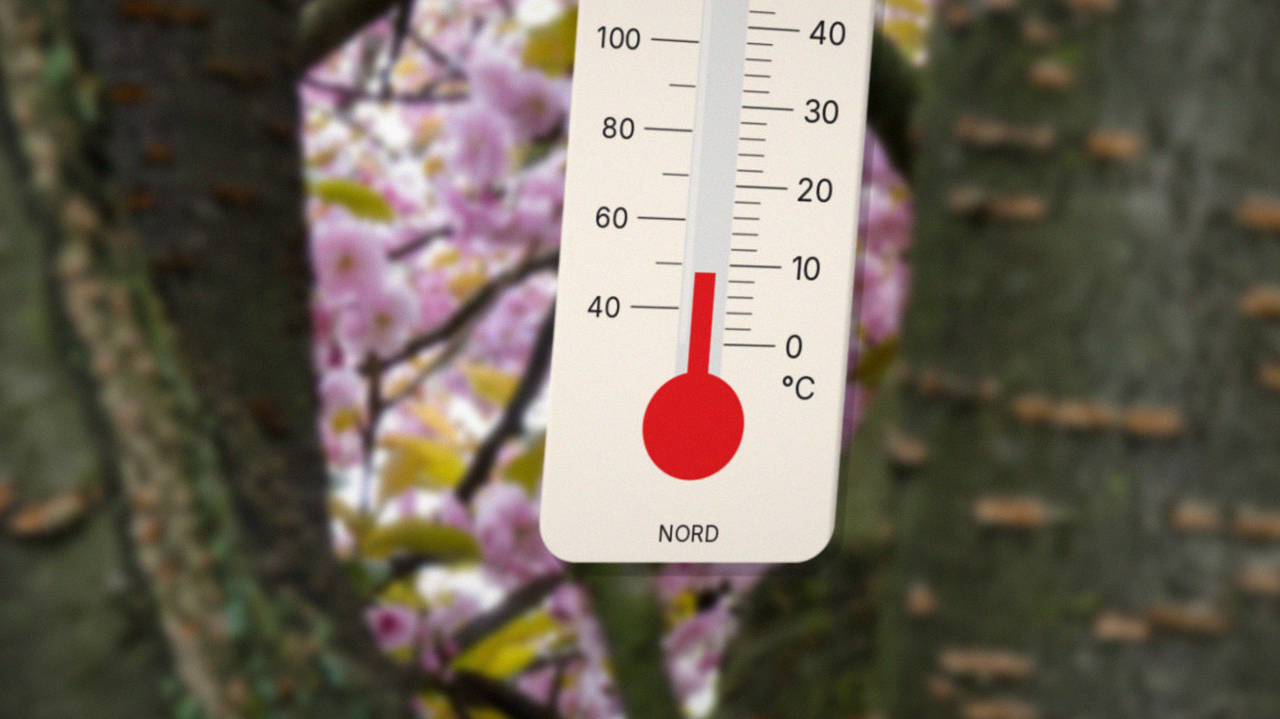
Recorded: 9
